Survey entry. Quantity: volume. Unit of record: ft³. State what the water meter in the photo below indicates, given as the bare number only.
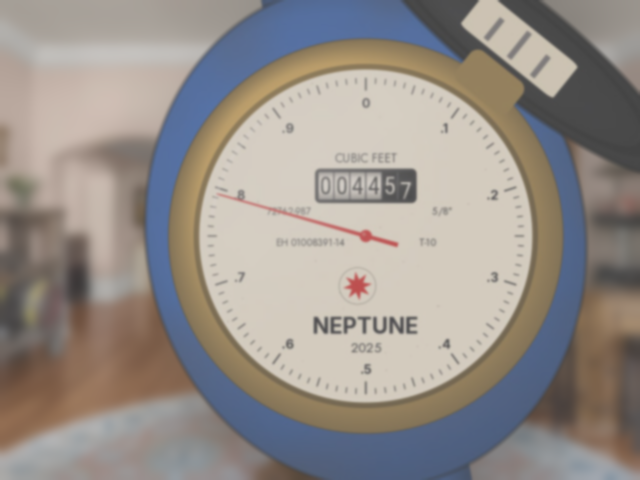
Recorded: 4456.79
